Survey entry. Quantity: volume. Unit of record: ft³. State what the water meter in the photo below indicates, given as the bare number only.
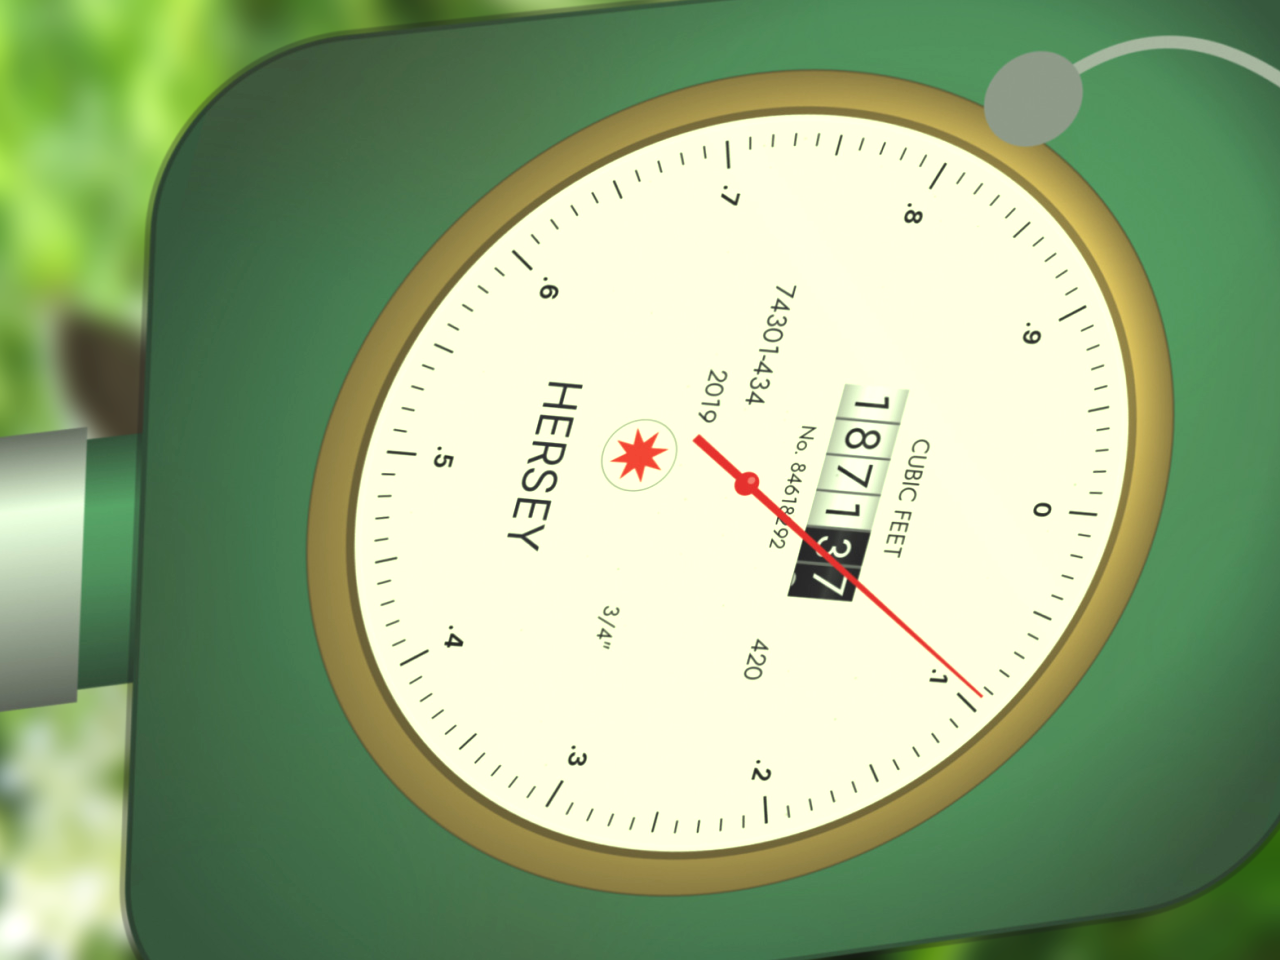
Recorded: 187137.09
